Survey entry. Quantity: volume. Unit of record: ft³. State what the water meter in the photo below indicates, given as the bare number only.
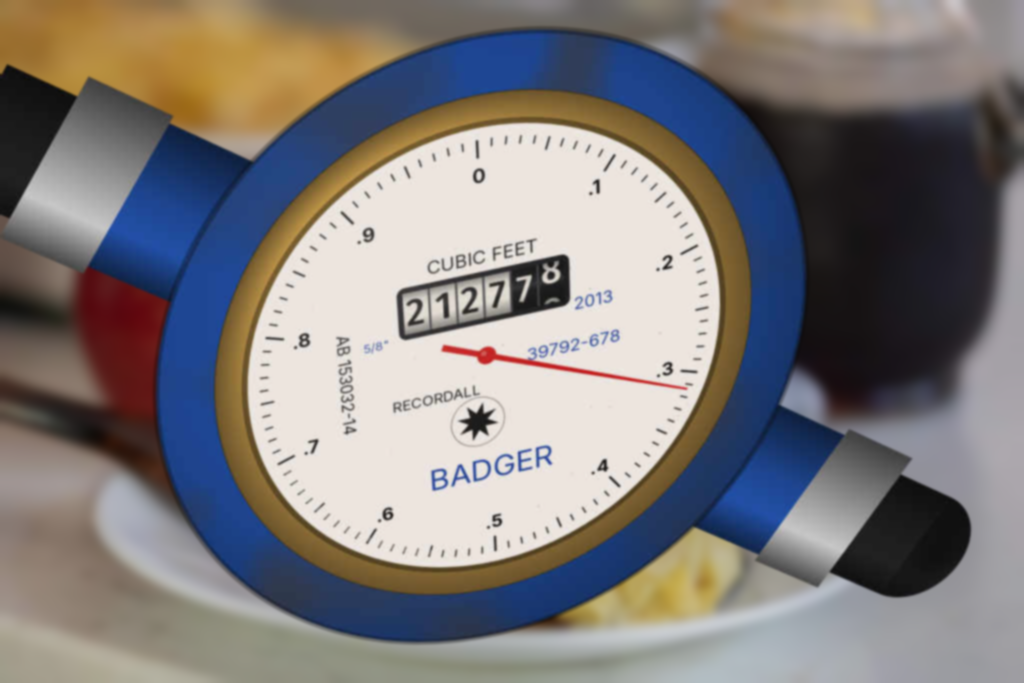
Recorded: 212778.31
